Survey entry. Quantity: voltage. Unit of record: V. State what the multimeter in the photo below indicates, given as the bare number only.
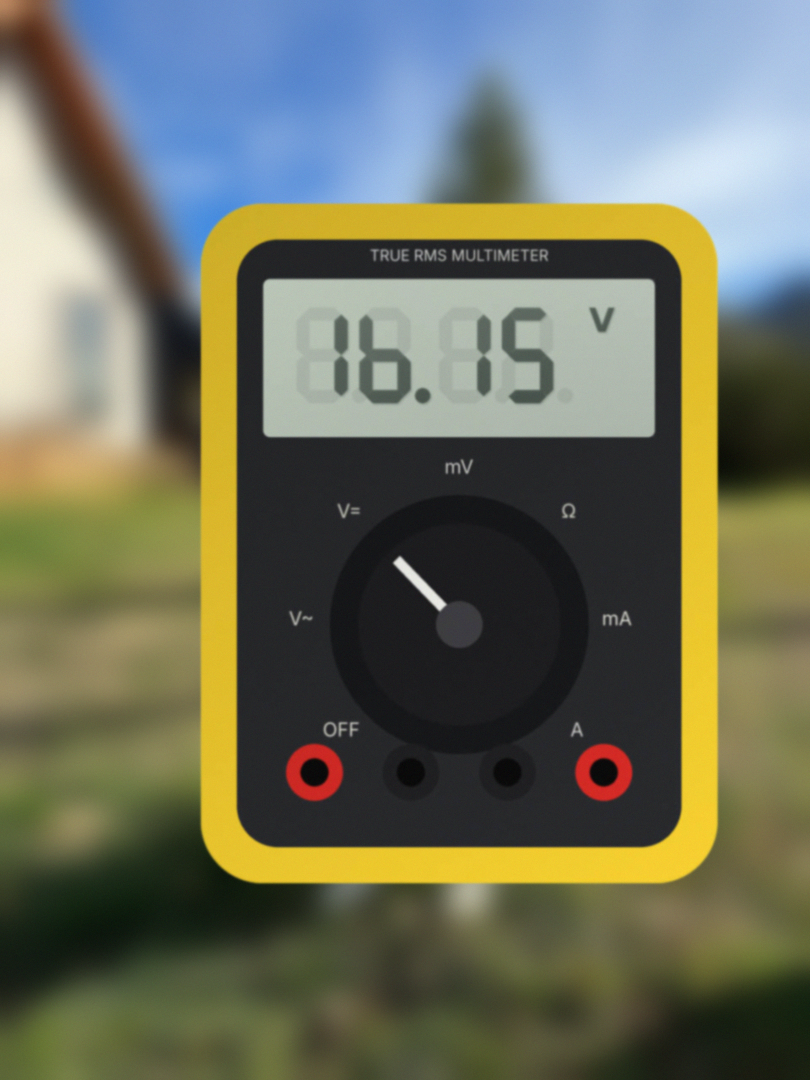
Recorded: 16.15
